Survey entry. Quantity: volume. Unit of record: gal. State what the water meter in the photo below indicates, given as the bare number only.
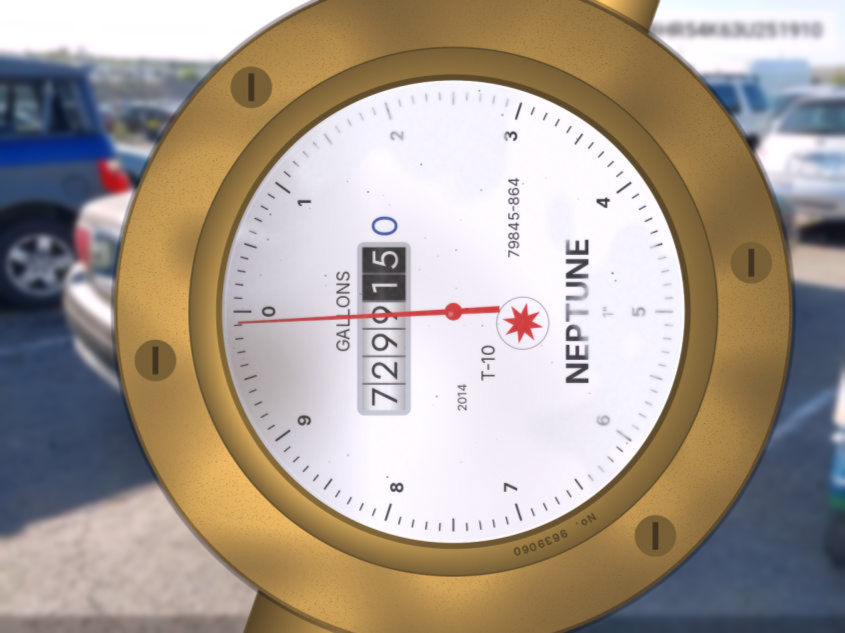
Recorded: 7299149.9
